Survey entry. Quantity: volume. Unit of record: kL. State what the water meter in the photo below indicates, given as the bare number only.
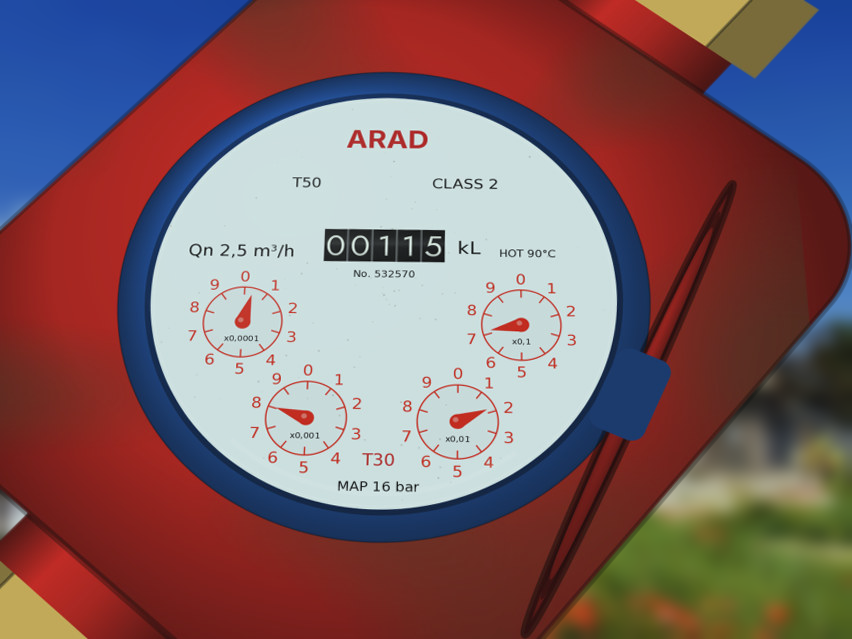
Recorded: 115.7180
